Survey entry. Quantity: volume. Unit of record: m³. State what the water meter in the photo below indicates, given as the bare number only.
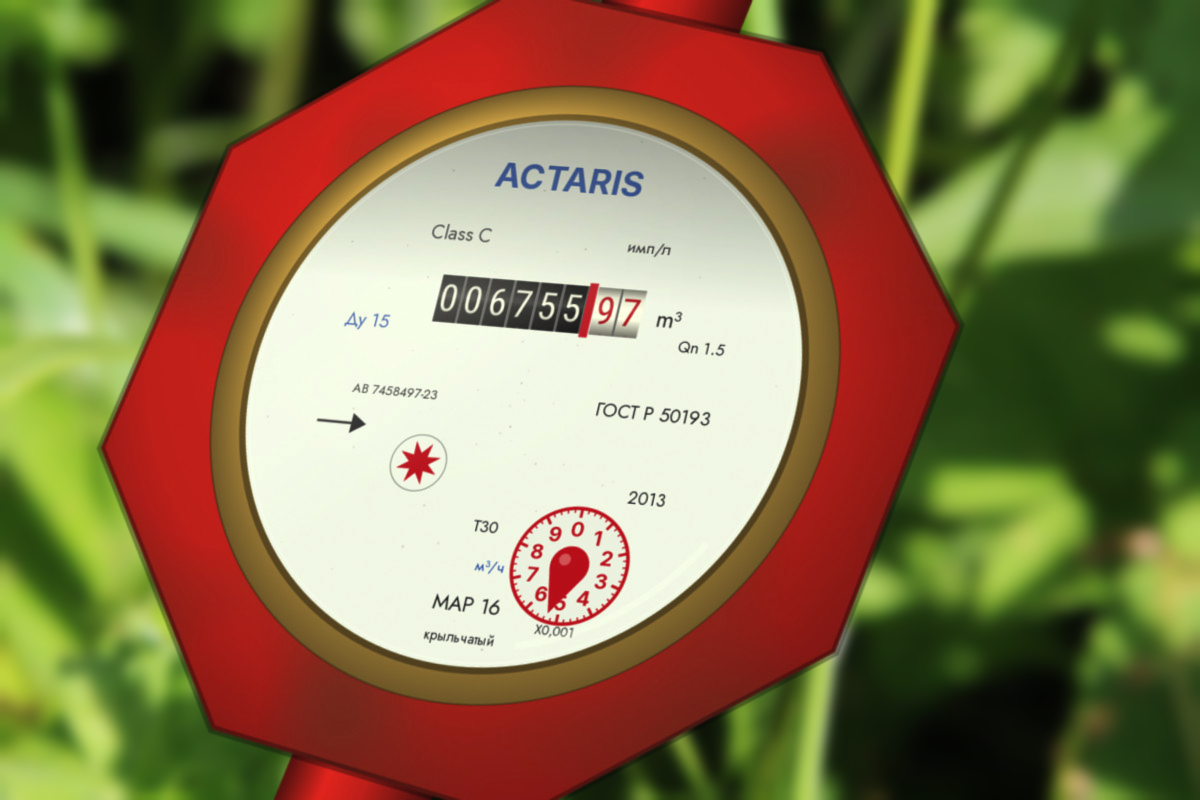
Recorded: 6755.975
